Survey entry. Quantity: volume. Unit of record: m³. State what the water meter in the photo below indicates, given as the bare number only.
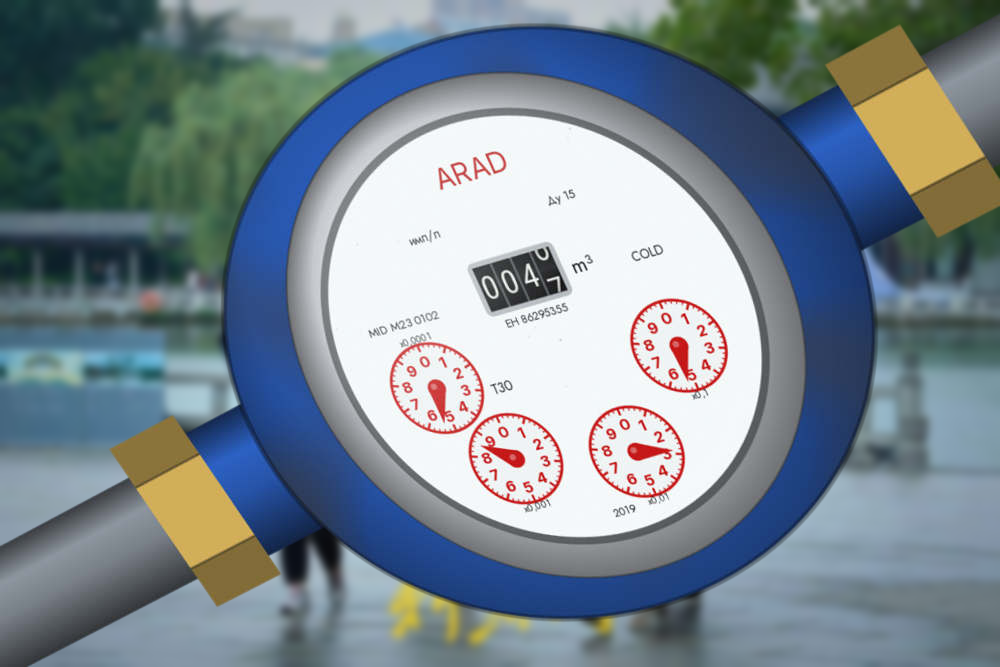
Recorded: 46.5285
